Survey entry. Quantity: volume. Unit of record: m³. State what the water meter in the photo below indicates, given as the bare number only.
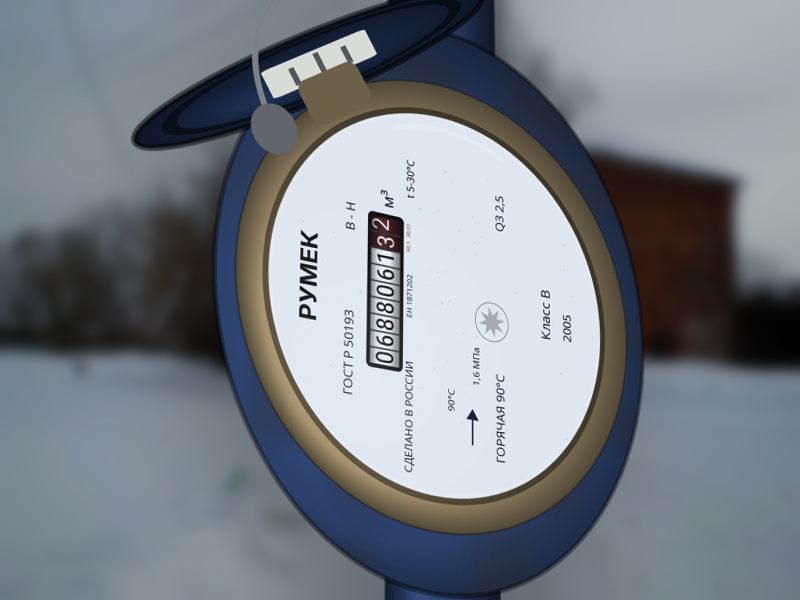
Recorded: 688061.32
